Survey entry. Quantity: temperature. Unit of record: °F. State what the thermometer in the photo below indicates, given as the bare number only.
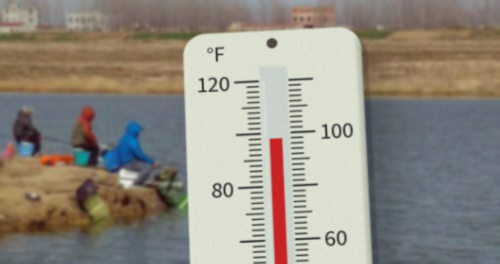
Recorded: 98
